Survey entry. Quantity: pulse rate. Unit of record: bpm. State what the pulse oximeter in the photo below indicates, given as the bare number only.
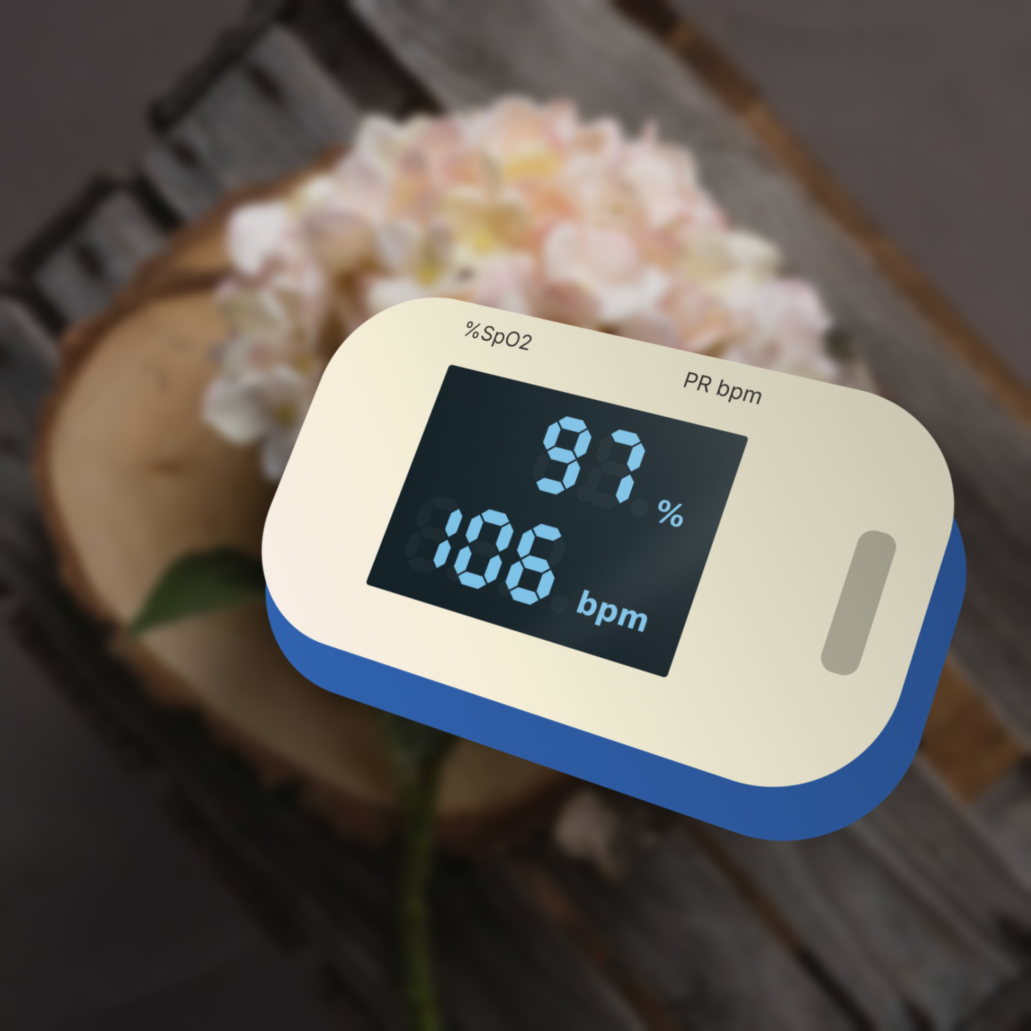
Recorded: 106
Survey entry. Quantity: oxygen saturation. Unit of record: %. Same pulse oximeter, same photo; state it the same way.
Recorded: 97
